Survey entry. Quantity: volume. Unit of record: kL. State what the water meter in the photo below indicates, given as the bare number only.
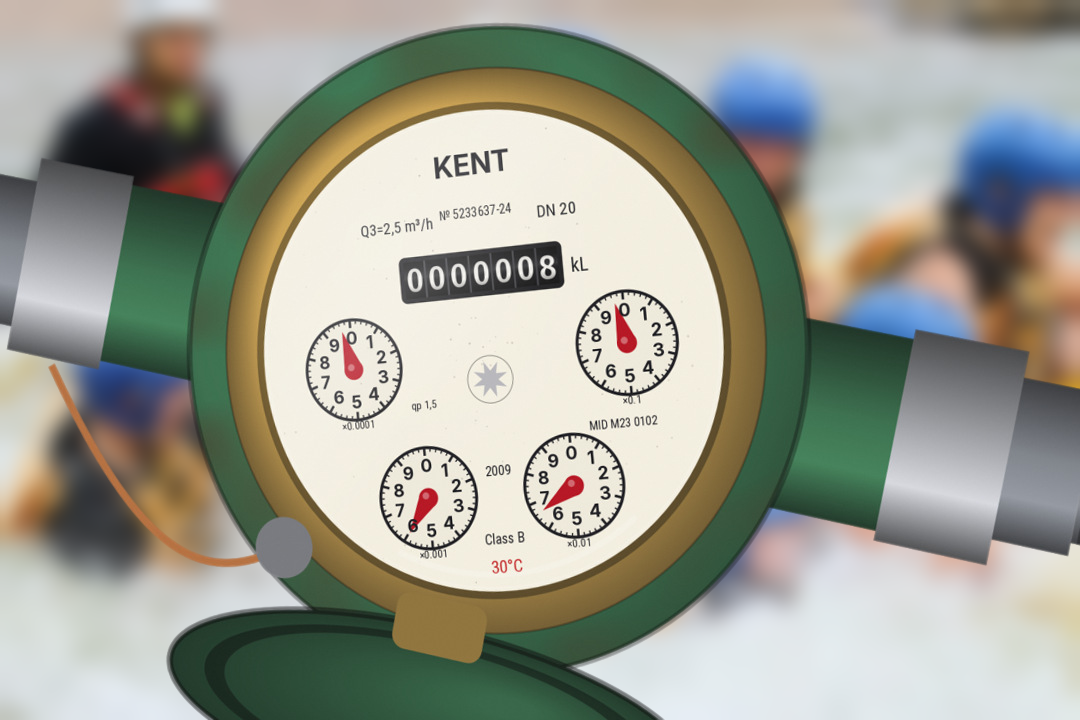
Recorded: 7.9659
